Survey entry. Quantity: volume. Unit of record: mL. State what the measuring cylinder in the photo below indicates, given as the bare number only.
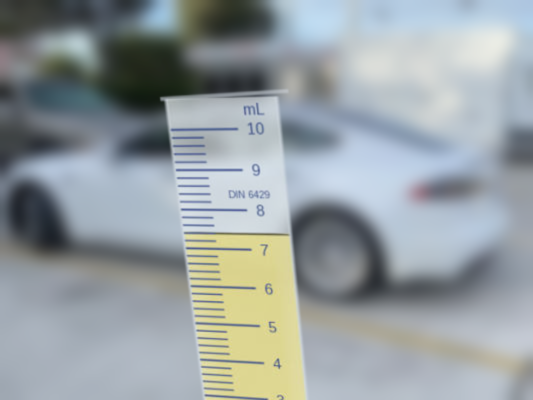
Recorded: 7.4
